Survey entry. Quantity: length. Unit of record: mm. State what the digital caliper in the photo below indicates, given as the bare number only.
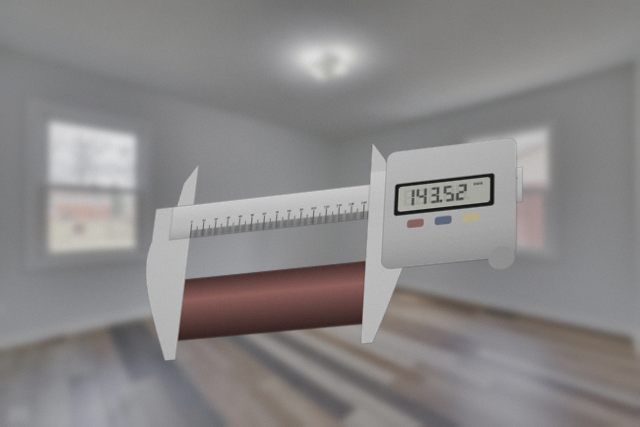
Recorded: 143.52
